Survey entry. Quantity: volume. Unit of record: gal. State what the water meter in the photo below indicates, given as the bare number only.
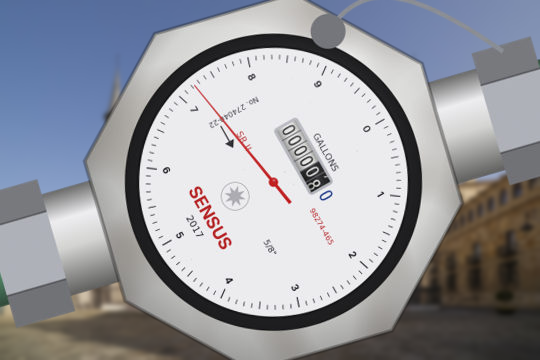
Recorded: 77.2
